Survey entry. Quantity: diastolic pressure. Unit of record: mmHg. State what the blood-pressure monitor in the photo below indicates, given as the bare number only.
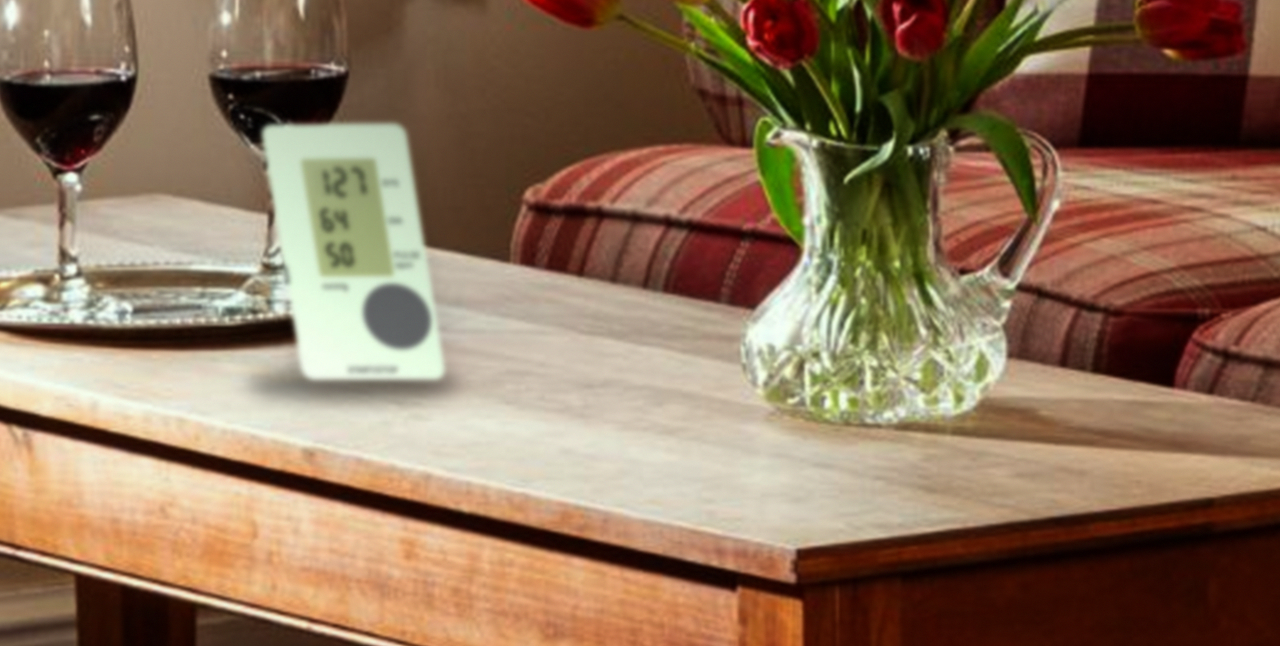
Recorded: 64
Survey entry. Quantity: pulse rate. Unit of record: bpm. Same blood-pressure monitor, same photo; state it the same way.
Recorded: 50
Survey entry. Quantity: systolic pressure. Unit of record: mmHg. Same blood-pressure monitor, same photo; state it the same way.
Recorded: 127
